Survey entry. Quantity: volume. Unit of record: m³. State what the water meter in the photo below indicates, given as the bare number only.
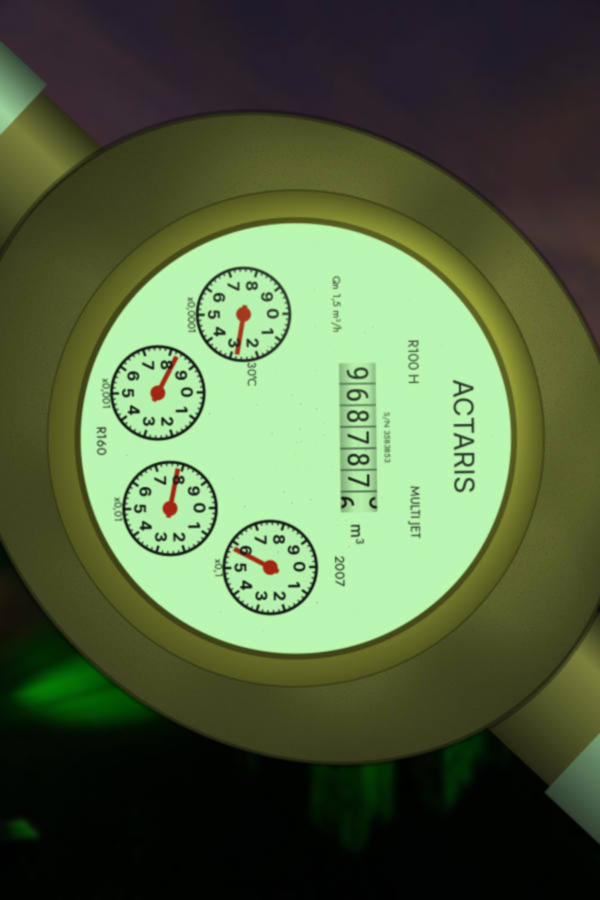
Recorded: 9687875.5782
